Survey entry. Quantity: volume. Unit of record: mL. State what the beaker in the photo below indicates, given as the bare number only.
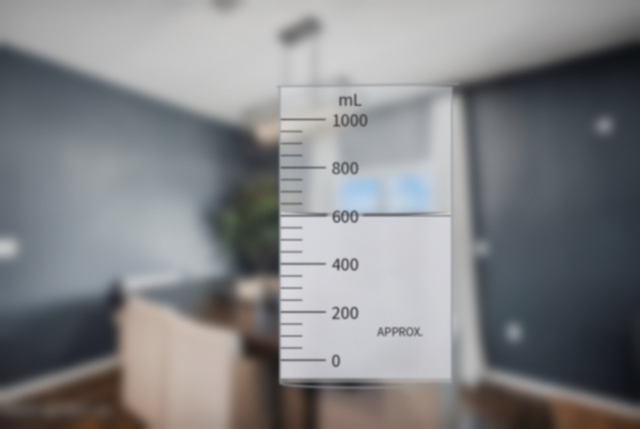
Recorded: 600
